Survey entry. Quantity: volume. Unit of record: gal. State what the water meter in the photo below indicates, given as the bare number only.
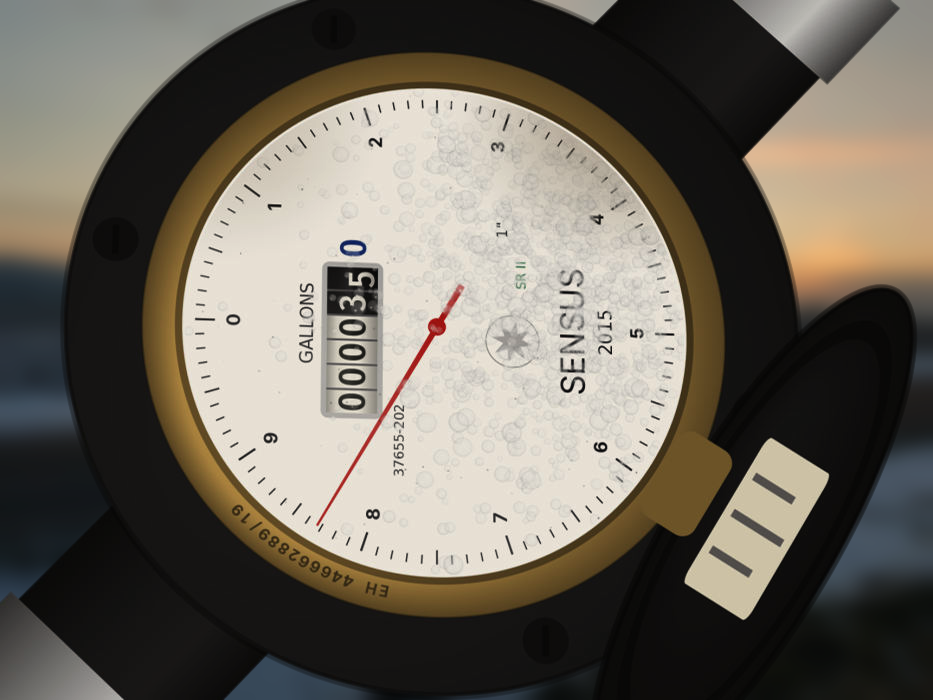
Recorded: 348.3
